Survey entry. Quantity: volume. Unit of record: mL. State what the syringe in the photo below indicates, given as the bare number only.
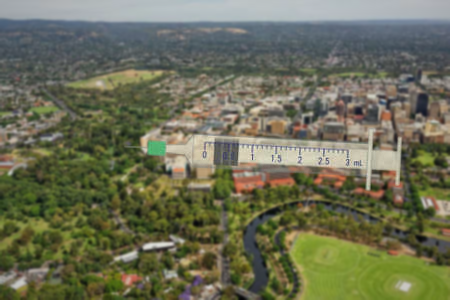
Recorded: 0.2
